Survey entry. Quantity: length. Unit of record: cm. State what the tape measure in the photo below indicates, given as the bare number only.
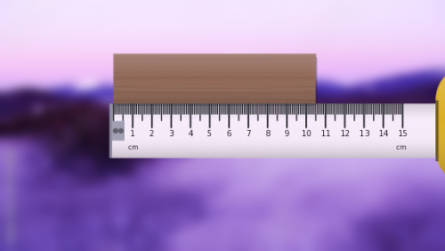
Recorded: 10.5
